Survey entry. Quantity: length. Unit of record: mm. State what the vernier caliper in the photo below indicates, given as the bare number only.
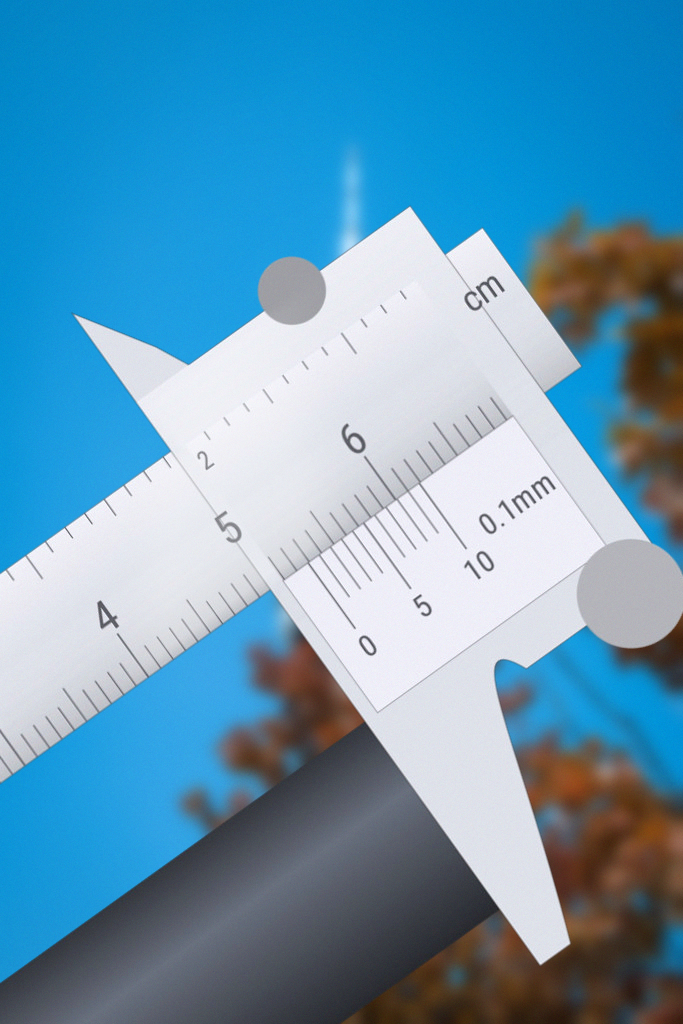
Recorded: 52.9
